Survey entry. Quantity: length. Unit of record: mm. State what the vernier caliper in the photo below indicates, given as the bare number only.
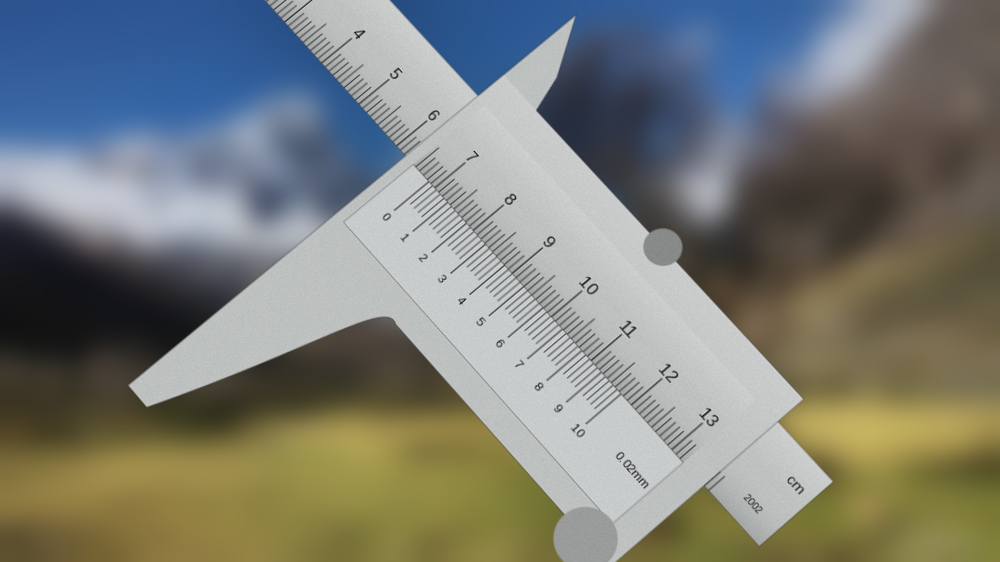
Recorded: 68.5
